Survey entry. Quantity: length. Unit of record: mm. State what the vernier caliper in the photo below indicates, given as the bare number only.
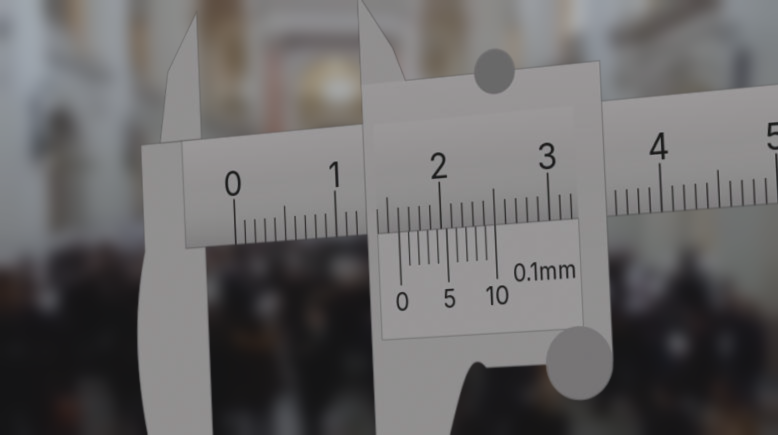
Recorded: 16.0
